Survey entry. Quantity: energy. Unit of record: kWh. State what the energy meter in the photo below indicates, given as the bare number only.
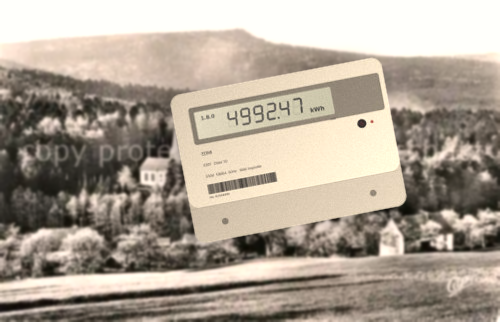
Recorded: 4992.47
